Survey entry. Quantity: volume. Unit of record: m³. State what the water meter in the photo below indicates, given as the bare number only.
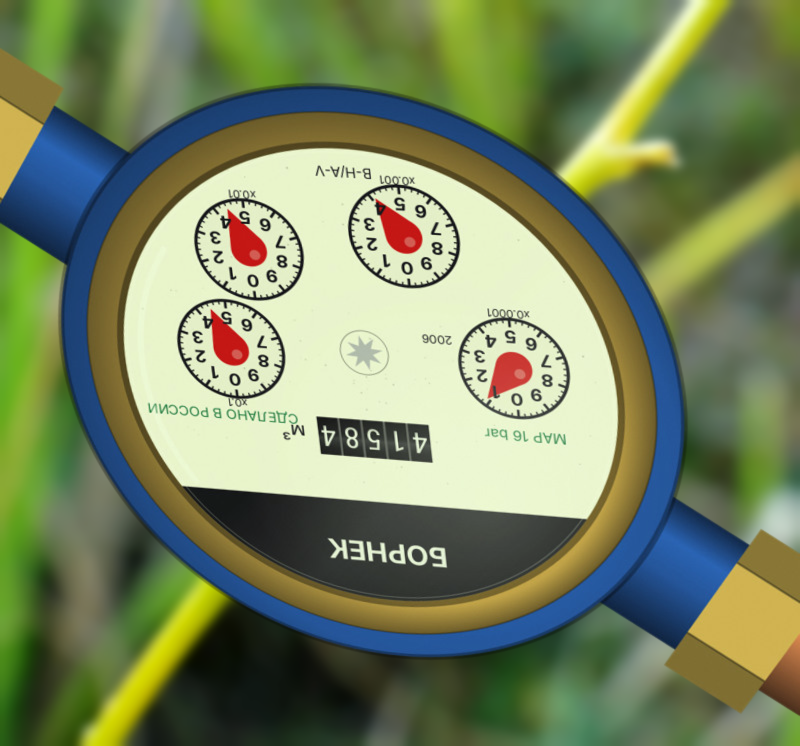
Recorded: 41584.4441
